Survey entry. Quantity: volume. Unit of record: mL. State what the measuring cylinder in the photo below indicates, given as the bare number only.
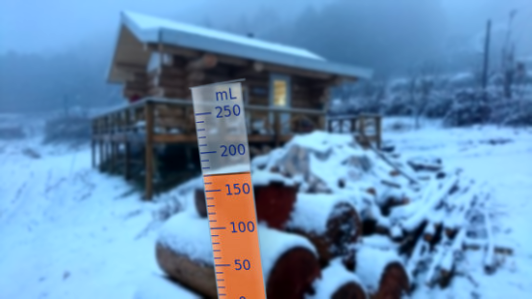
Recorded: 170
